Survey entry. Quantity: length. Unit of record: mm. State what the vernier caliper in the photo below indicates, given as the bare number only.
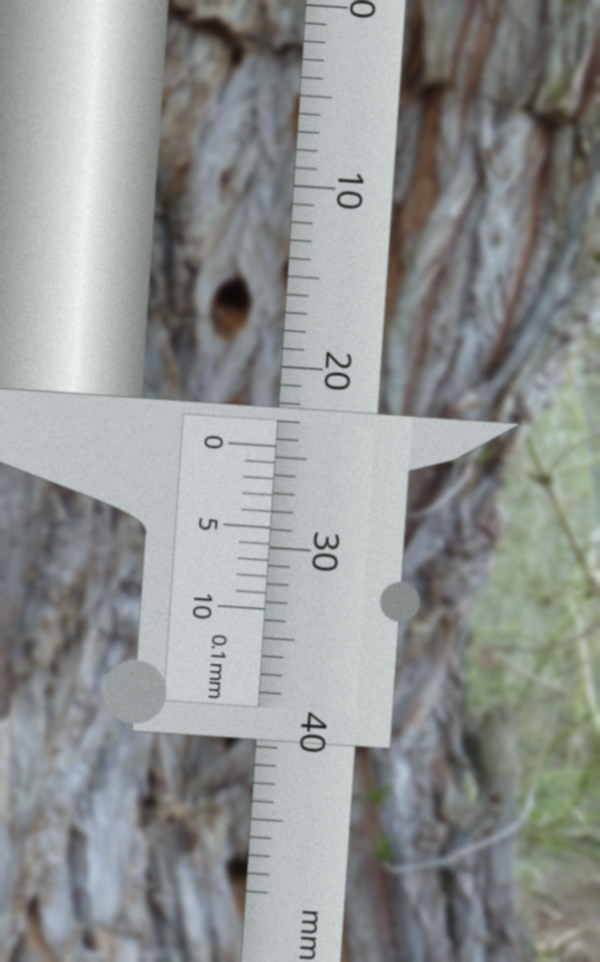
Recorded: 24.4
